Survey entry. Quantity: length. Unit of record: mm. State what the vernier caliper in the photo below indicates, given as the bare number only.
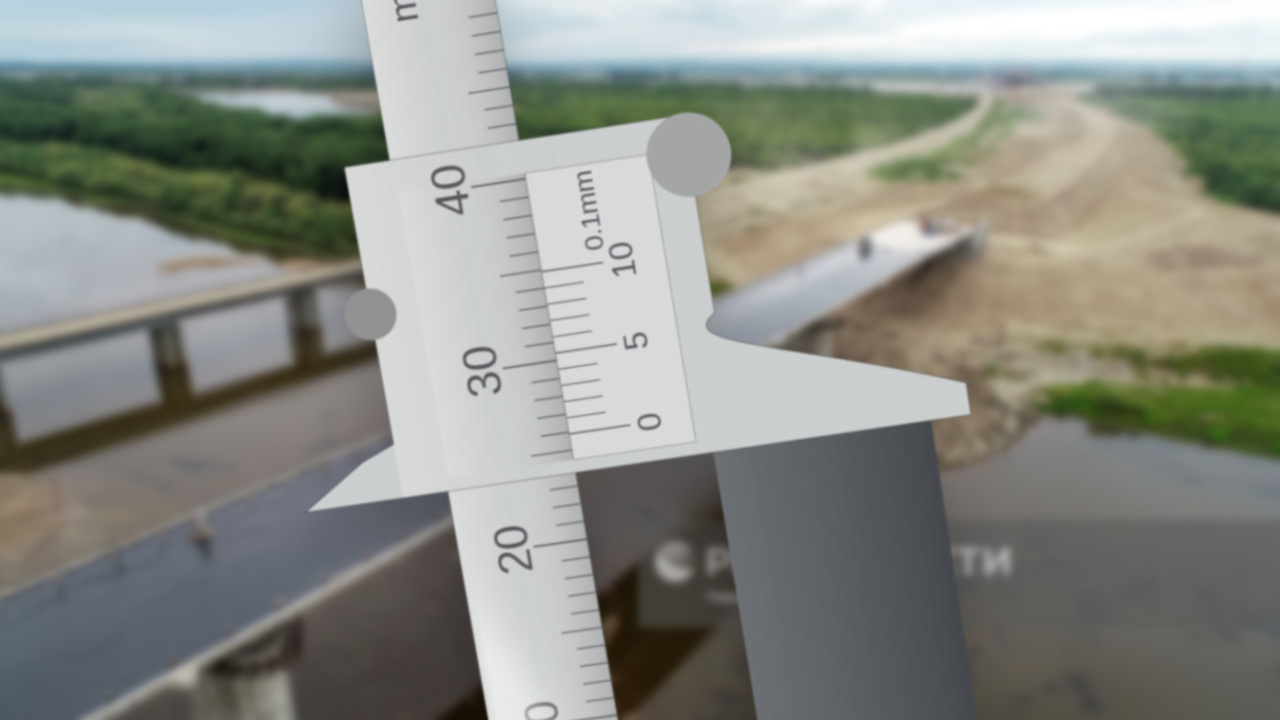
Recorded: 25.9
